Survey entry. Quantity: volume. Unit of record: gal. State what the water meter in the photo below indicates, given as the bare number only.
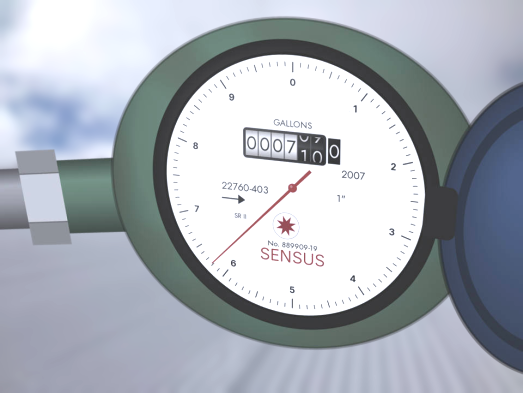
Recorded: 7096.2
